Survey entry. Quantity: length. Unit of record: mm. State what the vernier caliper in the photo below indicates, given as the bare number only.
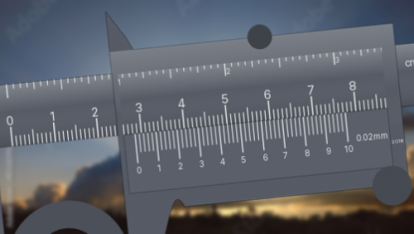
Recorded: 28.5
